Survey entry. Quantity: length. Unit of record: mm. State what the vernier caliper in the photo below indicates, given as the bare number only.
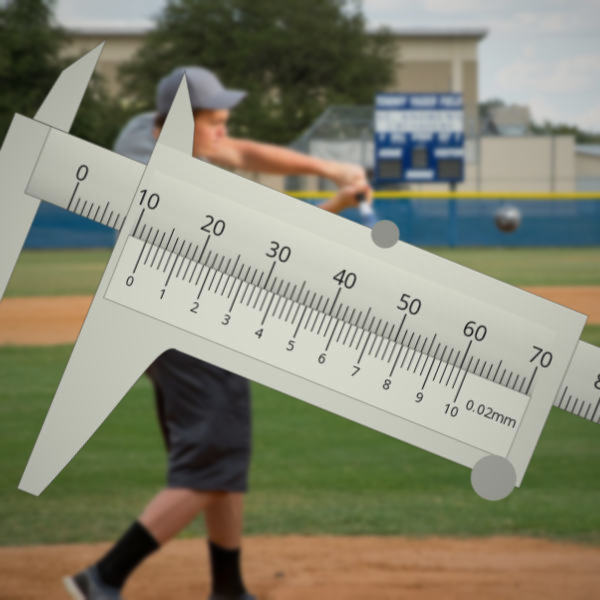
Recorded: 12.0
